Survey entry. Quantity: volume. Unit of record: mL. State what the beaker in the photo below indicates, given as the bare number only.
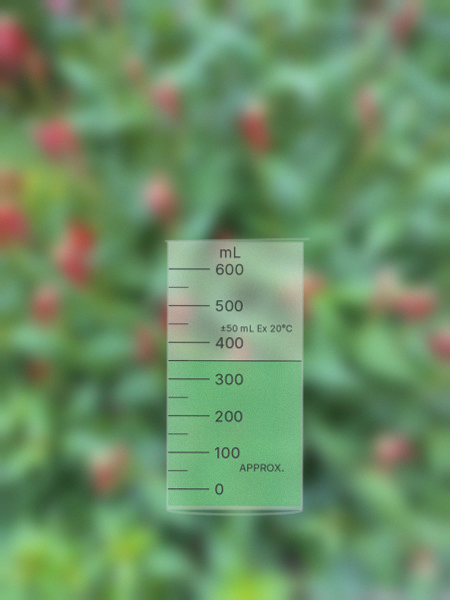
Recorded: 350
